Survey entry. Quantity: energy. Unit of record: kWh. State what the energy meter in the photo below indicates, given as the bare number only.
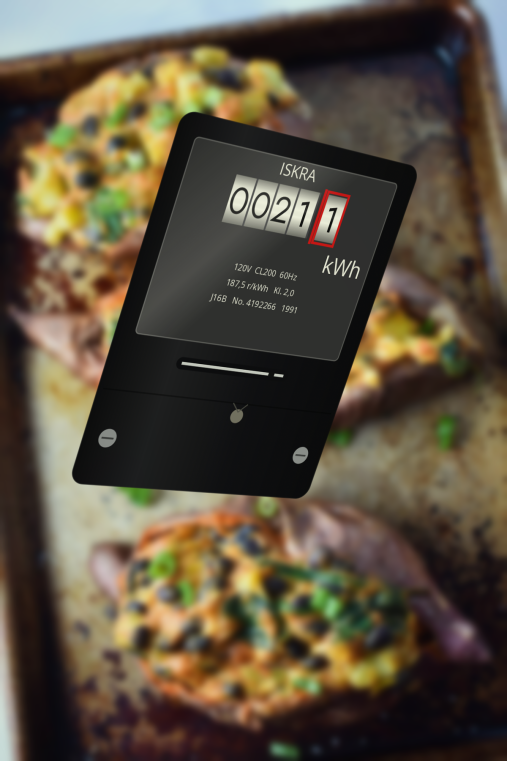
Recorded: 21.1
